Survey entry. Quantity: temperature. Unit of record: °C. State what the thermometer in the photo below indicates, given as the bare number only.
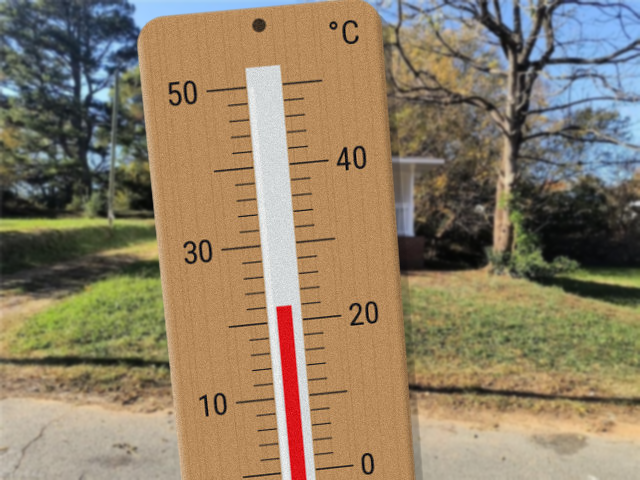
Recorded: 22
